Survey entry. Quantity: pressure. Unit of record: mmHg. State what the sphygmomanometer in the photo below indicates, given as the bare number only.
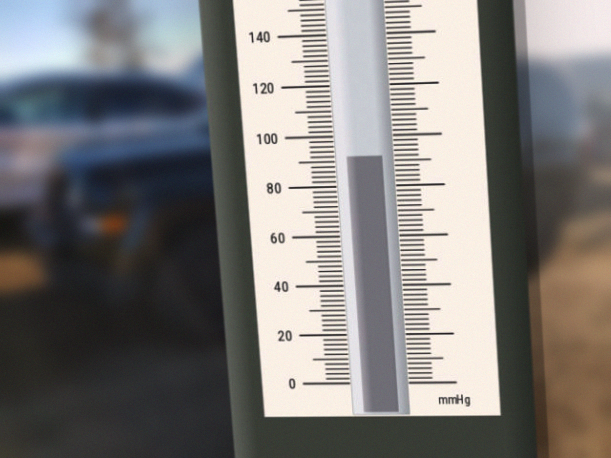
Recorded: 92
